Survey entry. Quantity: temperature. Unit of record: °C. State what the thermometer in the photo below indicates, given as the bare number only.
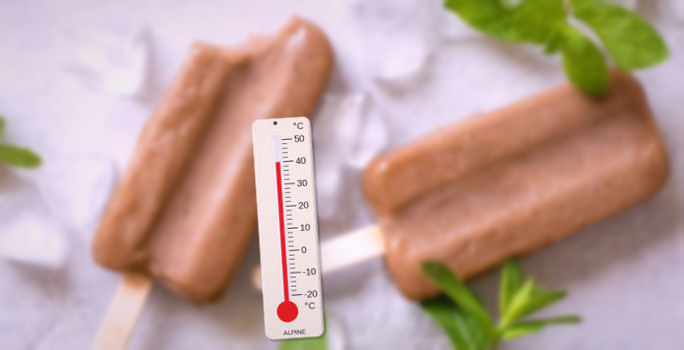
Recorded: 40
